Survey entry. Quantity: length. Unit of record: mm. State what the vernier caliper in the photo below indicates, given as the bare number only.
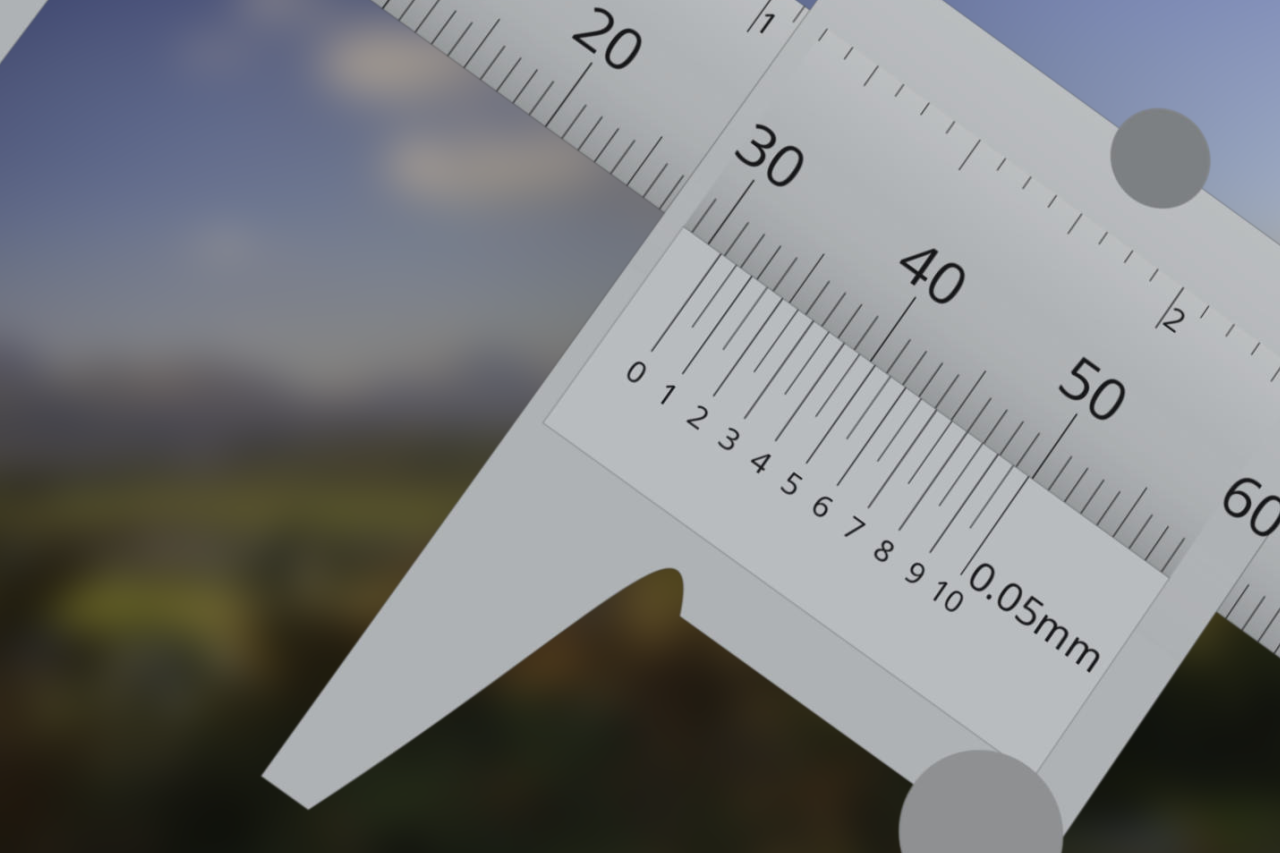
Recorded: 30.8
